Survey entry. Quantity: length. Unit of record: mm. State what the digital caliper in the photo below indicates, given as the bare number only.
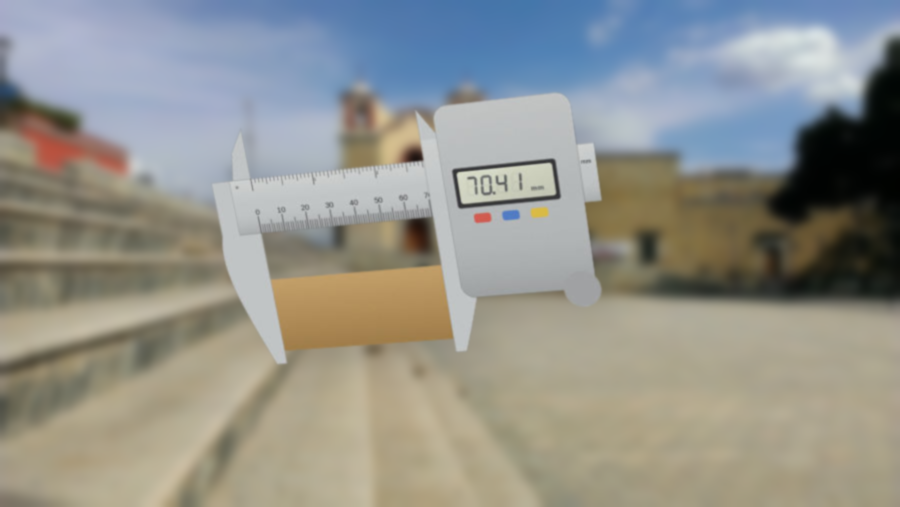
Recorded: 70.41
